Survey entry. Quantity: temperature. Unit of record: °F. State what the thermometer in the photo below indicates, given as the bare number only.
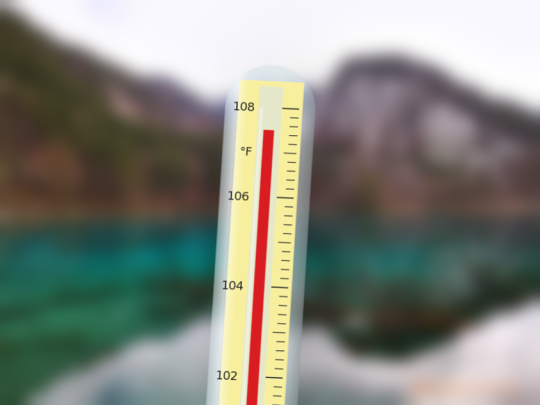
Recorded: 107.5
